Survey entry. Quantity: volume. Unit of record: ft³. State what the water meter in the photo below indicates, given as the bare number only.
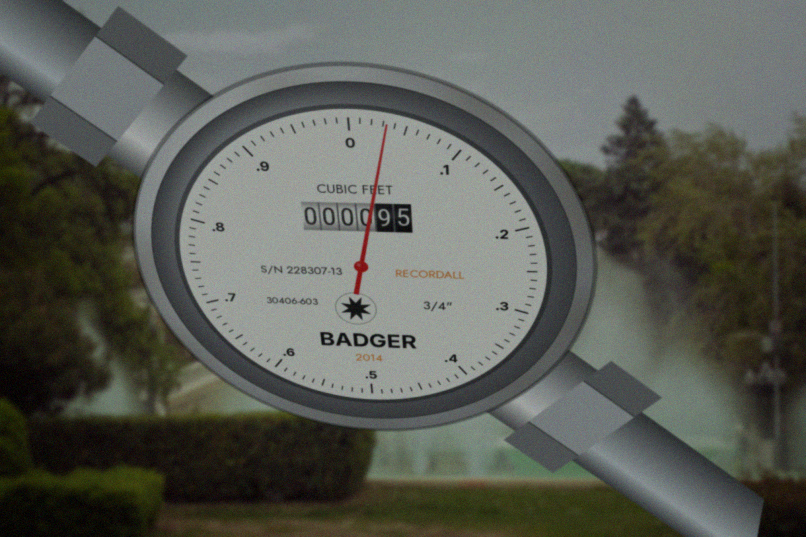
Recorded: 95.03
